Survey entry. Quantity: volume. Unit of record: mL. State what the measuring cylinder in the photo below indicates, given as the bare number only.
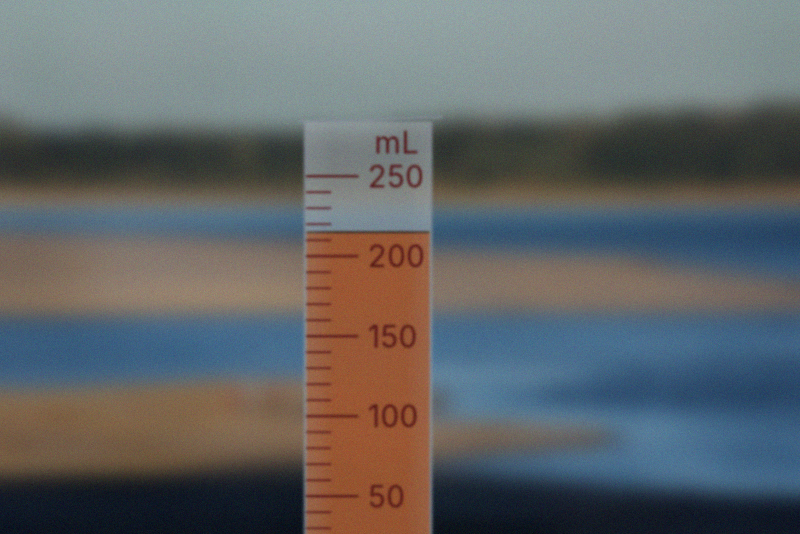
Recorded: 215
